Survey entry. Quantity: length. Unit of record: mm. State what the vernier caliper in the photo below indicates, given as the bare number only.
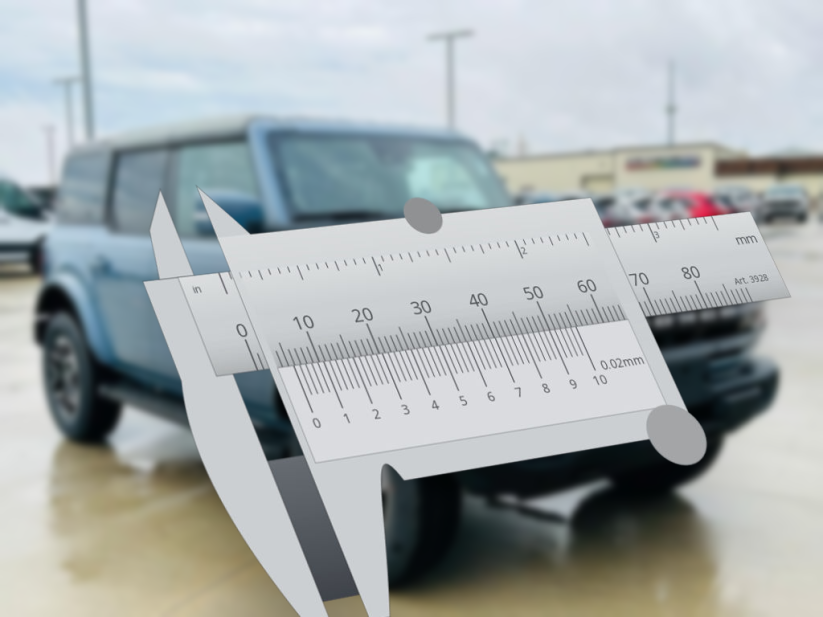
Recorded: 5.8
